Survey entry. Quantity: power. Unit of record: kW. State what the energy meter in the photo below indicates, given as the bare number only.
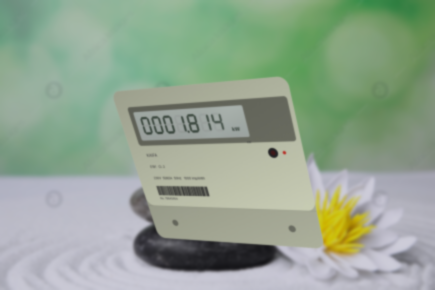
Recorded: 1.814
